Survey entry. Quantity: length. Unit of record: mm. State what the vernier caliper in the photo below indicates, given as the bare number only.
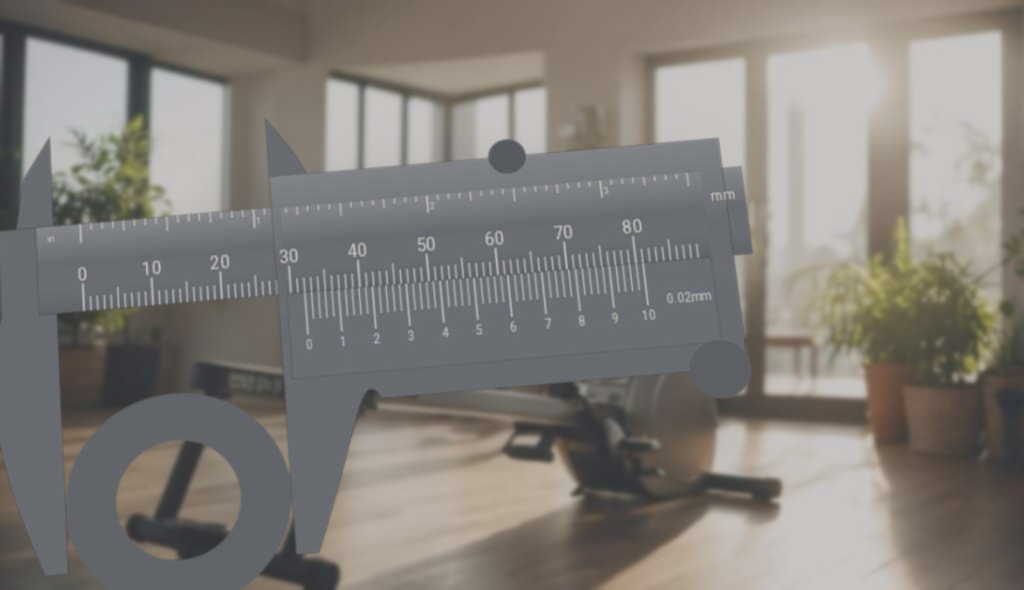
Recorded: 32.0
